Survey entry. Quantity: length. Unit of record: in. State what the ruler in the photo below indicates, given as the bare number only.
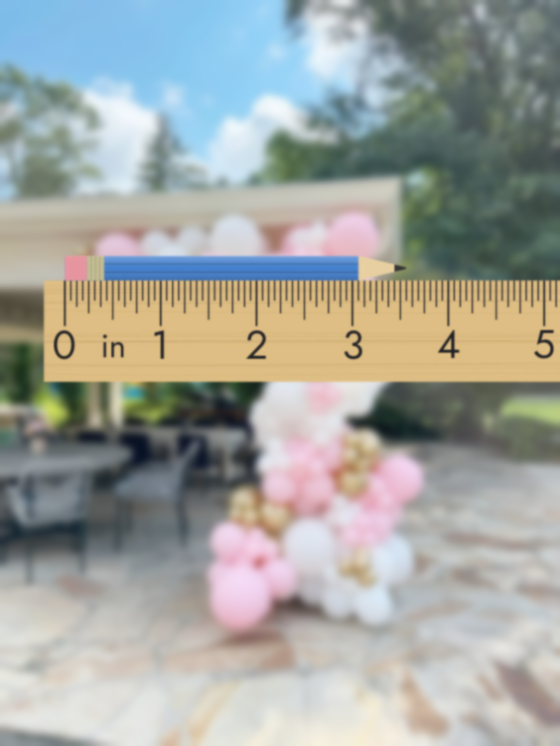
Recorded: 3.5625
